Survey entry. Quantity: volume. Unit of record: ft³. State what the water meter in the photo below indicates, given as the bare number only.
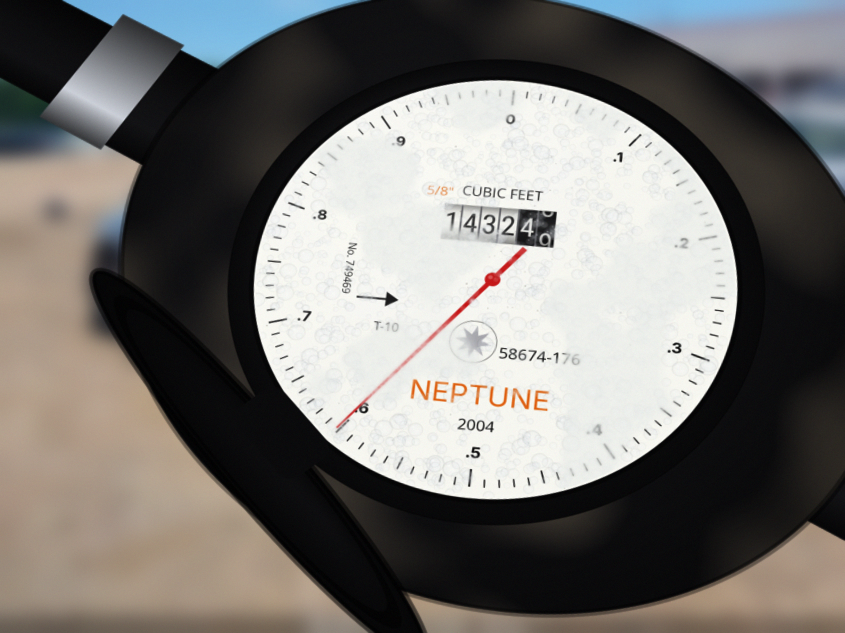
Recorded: 143248.60
